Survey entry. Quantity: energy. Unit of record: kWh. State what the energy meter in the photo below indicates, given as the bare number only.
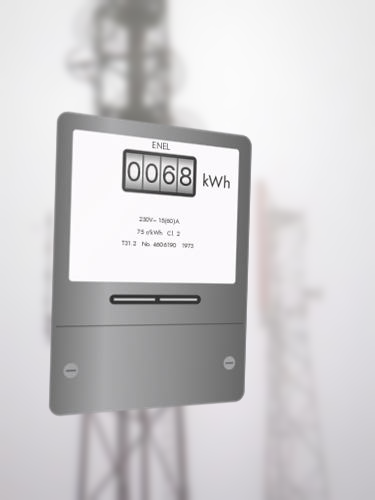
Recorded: 68
